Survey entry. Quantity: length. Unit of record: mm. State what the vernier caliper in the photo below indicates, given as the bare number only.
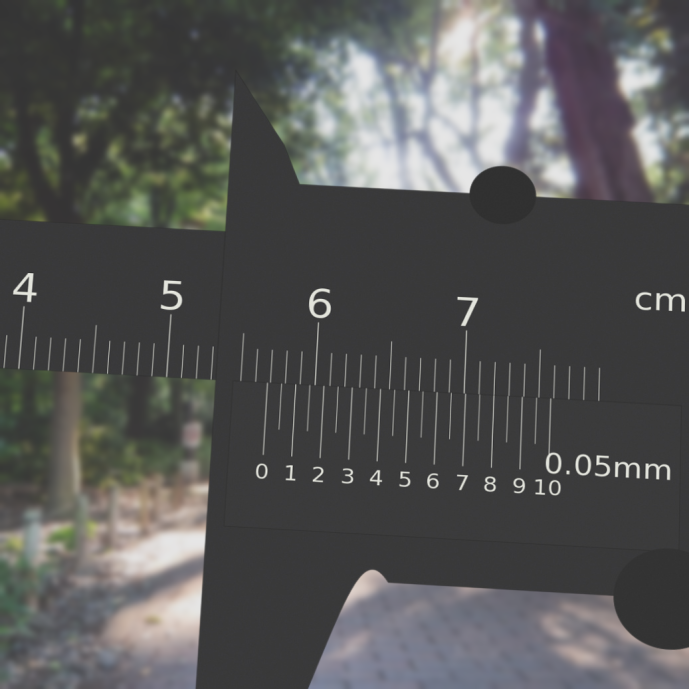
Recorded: 56.8
